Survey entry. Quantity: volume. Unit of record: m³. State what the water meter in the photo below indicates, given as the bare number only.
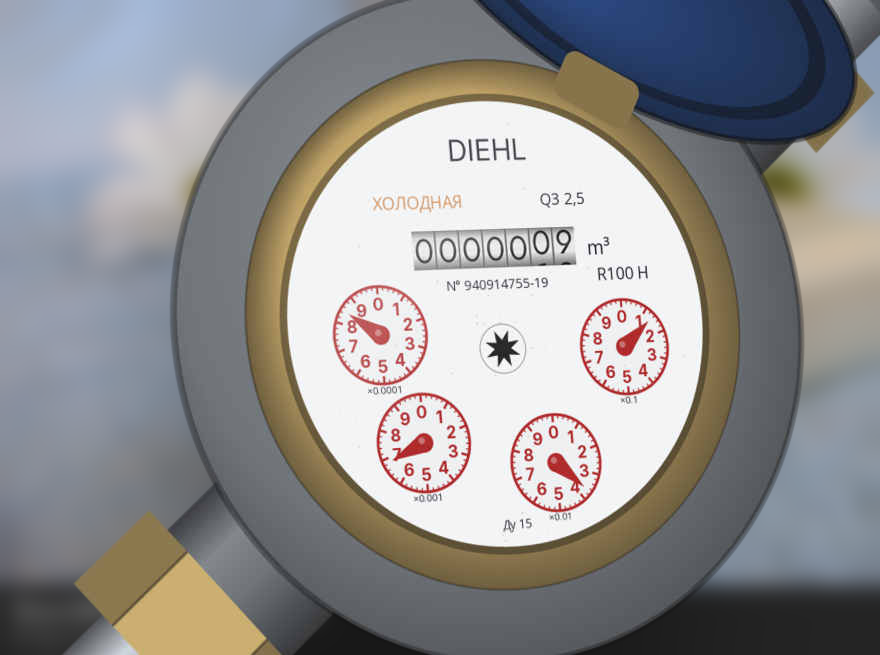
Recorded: 9.1368
